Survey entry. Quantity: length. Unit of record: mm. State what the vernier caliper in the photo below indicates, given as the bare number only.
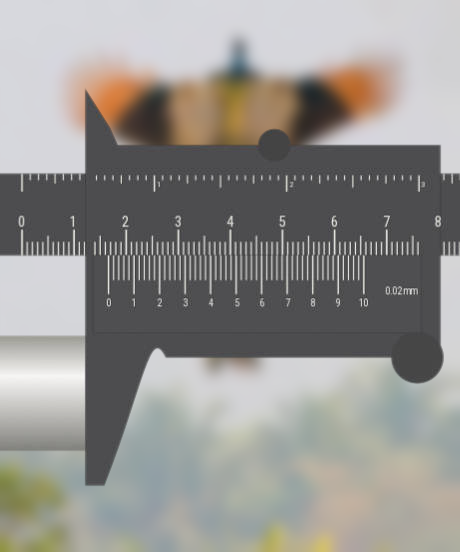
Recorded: 16.6
